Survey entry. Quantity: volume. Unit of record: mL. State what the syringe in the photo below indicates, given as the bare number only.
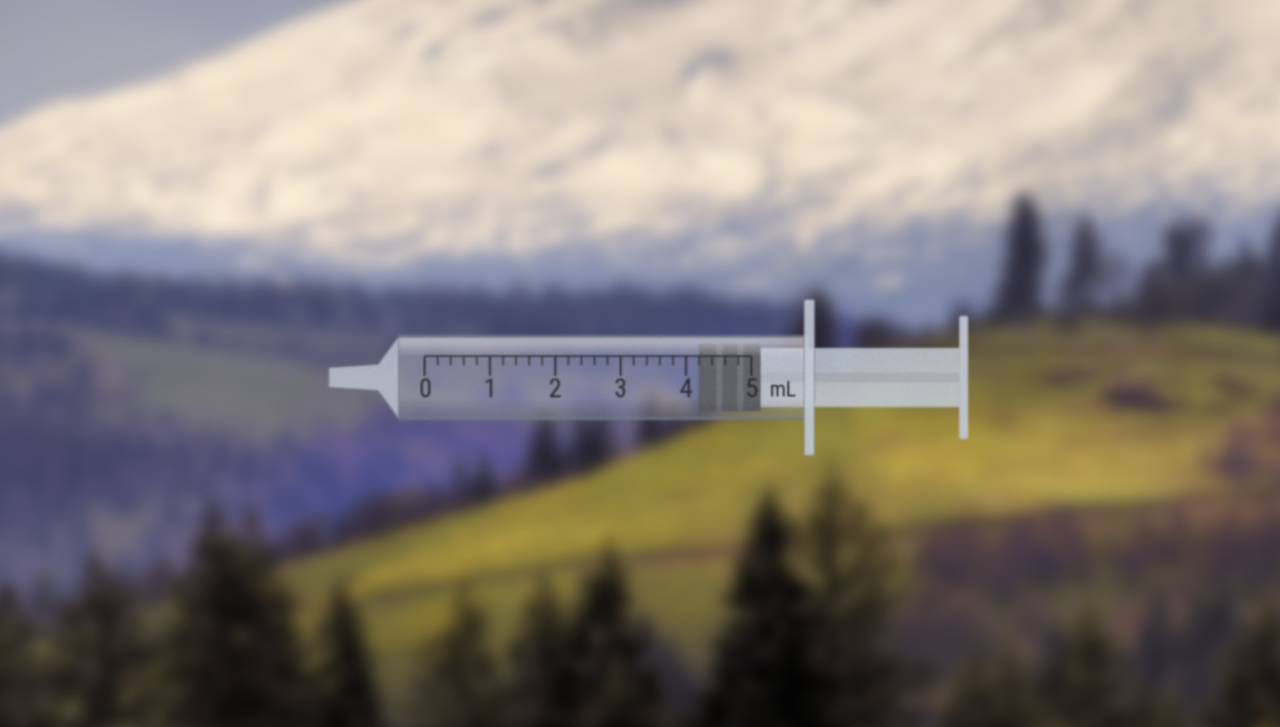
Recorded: 4.2
